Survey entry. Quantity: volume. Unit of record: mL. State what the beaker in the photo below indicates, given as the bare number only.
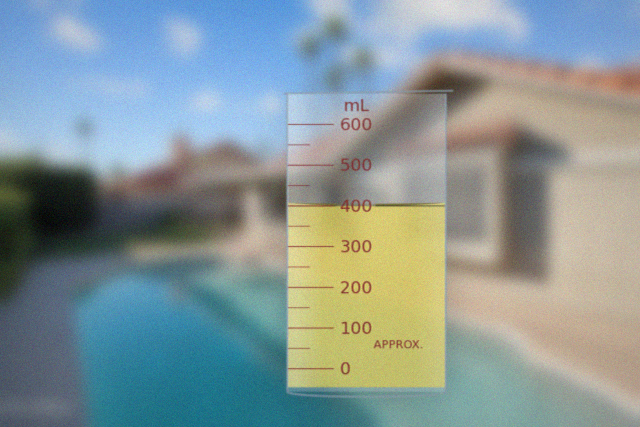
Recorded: 400
